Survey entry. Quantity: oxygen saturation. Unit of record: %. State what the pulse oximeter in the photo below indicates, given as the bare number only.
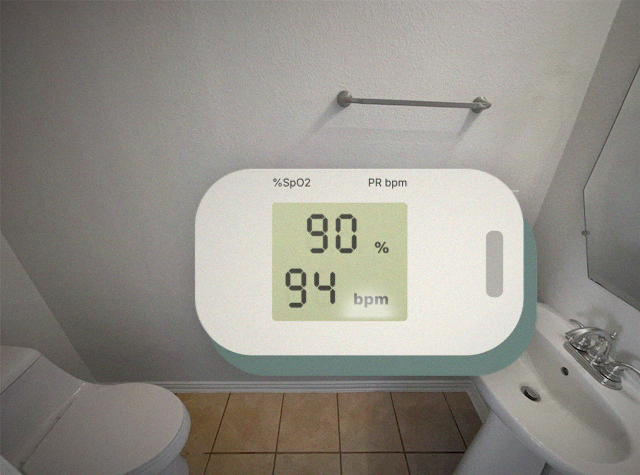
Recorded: 90
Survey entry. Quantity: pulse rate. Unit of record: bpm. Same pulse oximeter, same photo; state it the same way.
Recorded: 94
